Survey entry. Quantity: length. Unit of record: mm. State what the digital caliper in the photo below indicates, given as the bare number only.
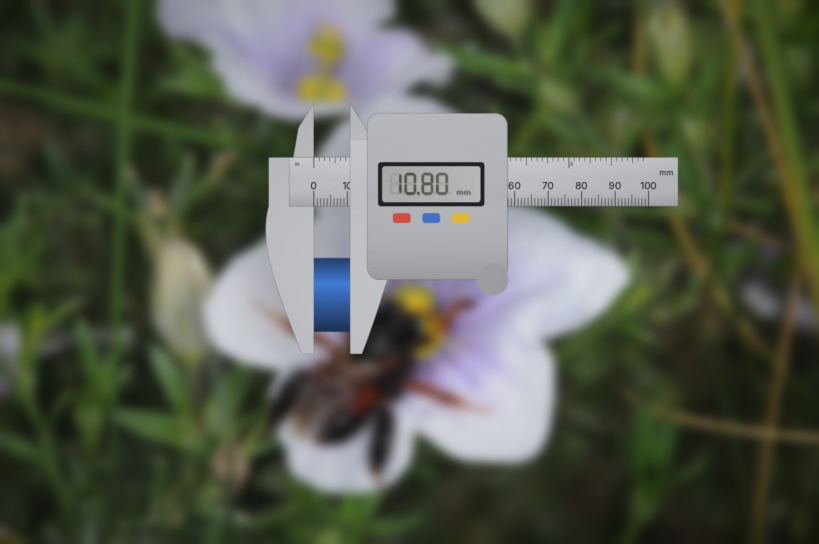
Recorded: 10.80
